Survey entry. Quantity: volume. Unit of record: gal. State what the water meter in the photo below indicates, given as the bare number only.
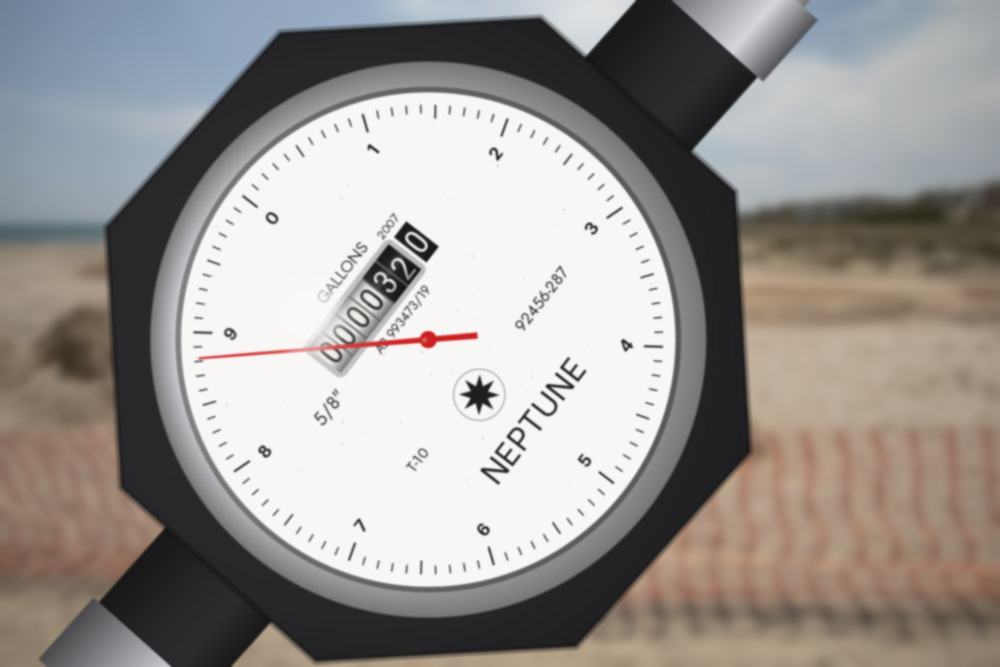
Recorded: 318.8
